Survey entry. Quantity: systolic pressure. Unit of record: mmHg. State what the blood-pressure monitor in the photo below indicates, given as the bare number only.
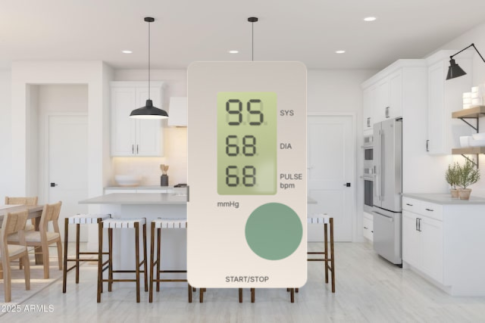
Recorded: 95
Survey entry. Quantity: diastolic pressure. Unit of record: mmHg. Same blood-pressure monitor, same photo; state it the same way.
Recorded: 68
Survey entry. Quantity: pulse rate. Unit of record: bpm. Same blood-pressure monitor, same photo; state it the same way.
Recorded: 68
